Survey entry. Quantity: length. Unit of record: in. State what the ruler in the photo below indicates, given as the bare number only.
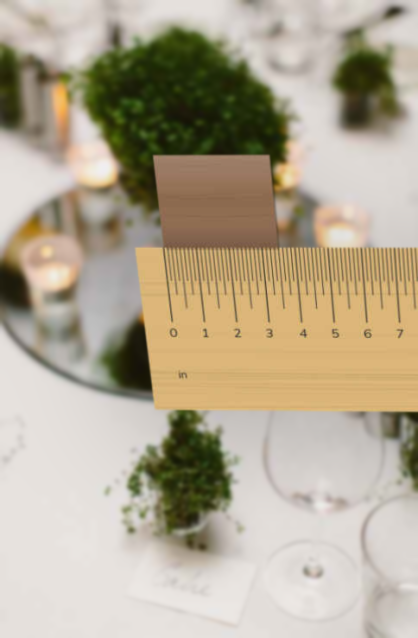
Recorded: 3.5
